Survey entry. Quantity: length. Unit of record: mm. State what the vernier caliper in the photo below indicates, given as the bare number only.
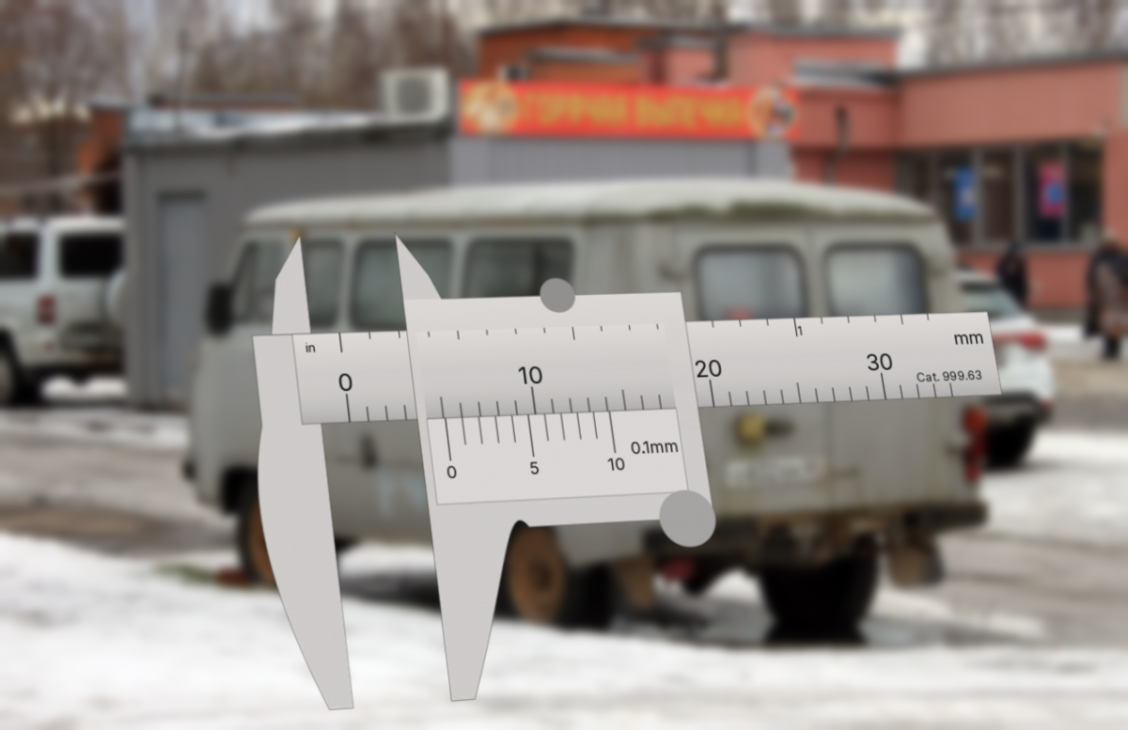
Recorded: 5.1
